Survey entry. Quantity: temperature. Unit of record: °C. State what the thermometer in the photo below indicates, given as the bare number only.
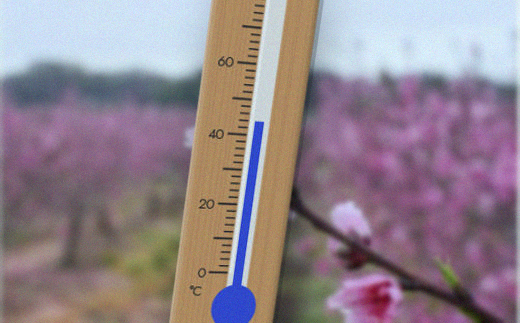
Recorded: 44
